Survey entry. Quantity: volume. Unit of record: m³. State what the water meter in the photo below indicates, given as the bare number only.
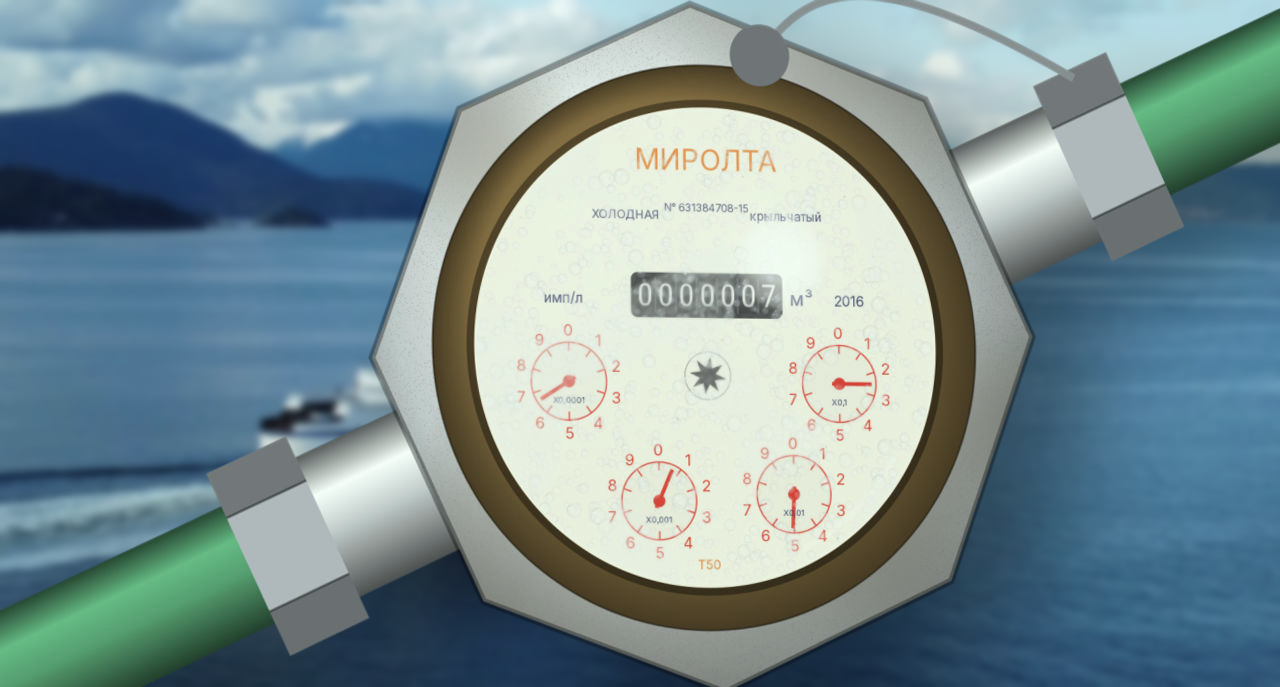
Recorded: 7.2506
